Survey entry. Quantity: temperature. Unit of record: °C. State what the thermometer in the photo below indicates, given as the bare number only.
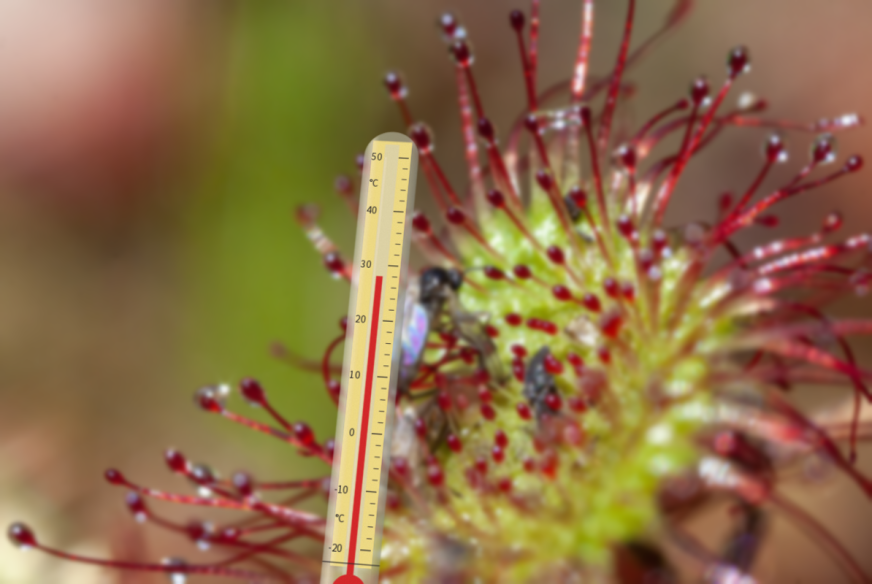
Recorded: 28
